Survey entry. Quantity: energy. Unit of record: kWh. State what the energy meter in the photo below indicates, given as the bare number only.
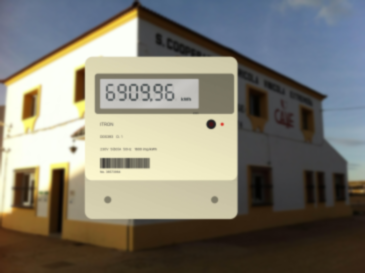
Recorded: 6909.96
